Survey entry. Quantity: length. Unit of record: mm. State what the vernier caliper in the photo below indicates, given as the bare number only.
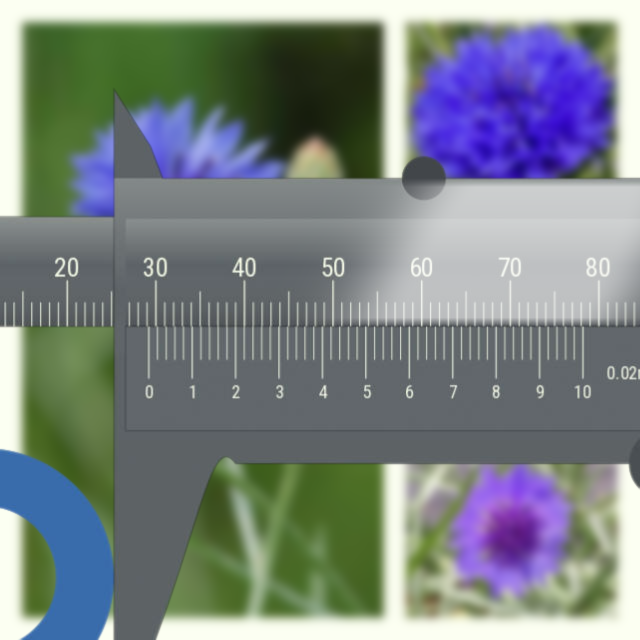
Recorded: 29.2
